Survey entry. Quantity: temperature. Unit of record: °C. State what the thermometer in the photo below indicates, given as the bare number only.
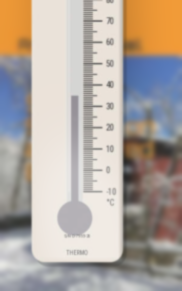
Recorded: 35
